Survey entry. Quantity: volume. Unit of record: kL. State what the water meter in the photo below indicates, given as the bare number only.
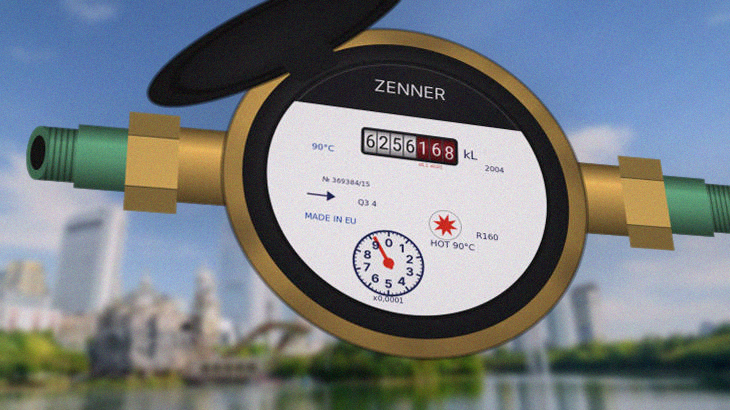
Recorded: 6256.1679
